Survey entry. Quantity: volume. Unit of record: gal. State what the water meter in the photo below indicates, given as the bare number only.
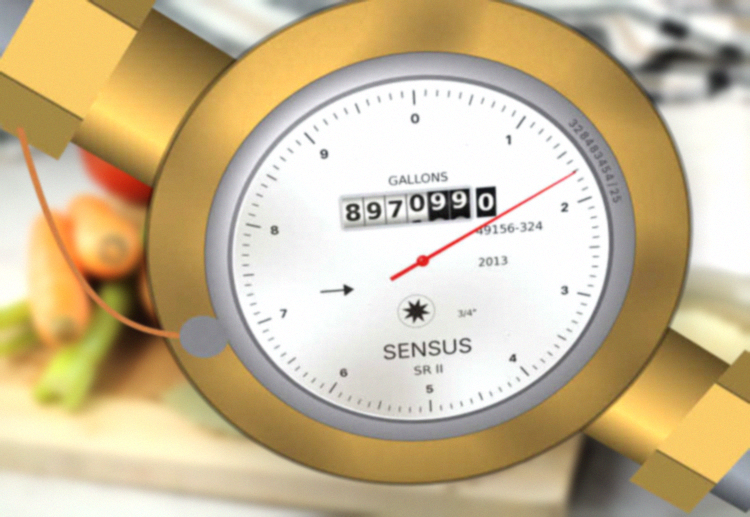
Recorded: 8970991.7
